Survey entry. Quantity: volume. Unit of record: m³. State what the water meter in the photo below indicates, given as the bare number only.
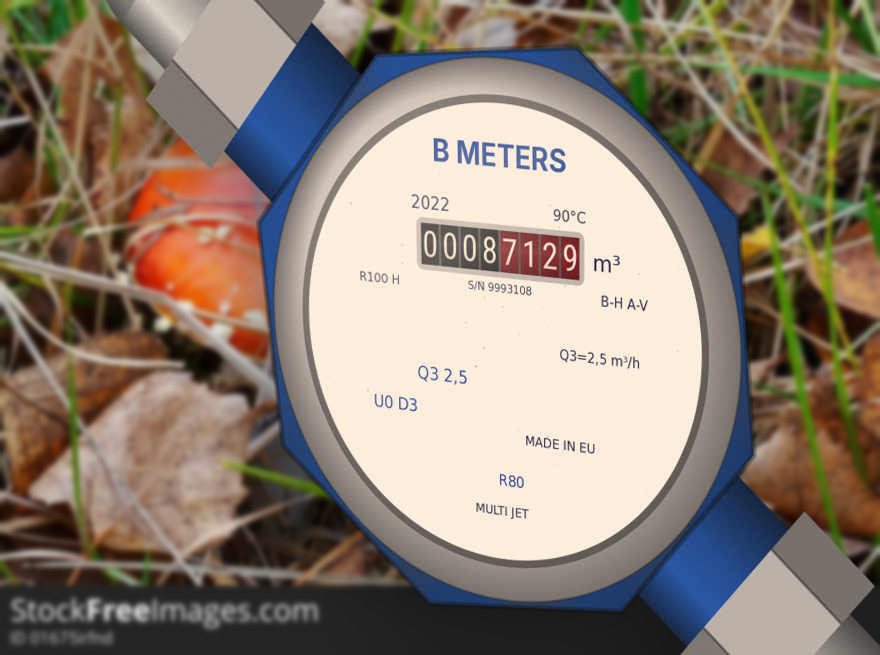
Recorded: 8.7129
